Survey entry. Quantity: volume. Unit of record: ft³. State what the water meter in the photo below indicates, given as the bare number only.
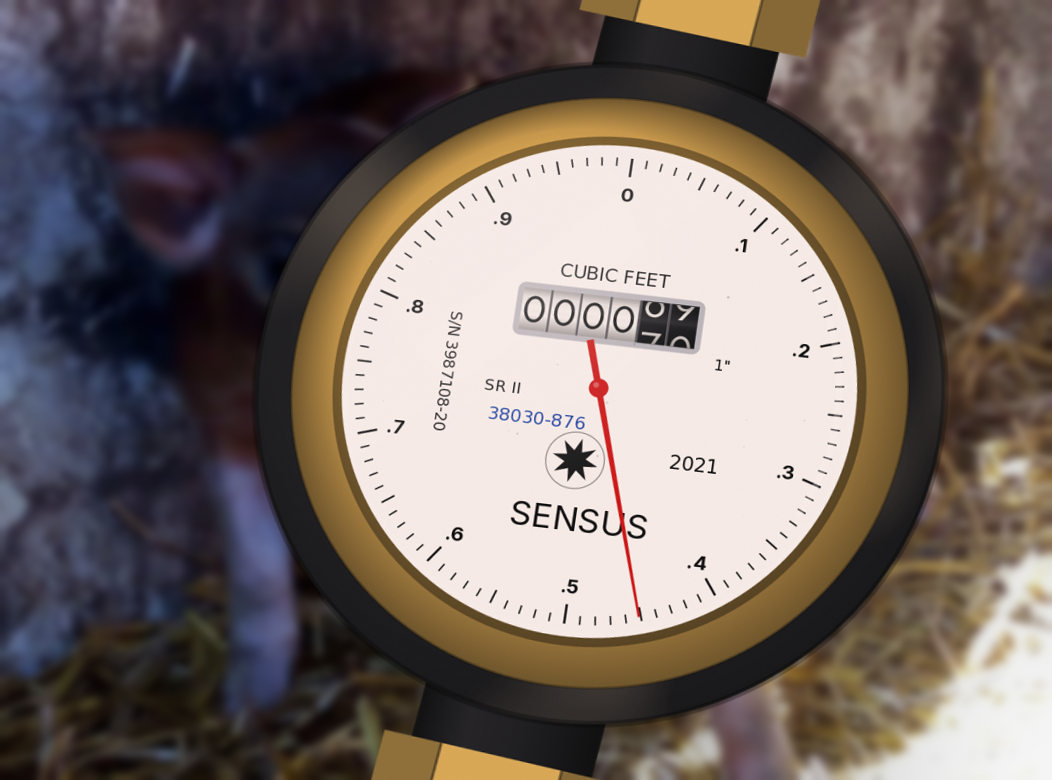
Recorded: 69.45
